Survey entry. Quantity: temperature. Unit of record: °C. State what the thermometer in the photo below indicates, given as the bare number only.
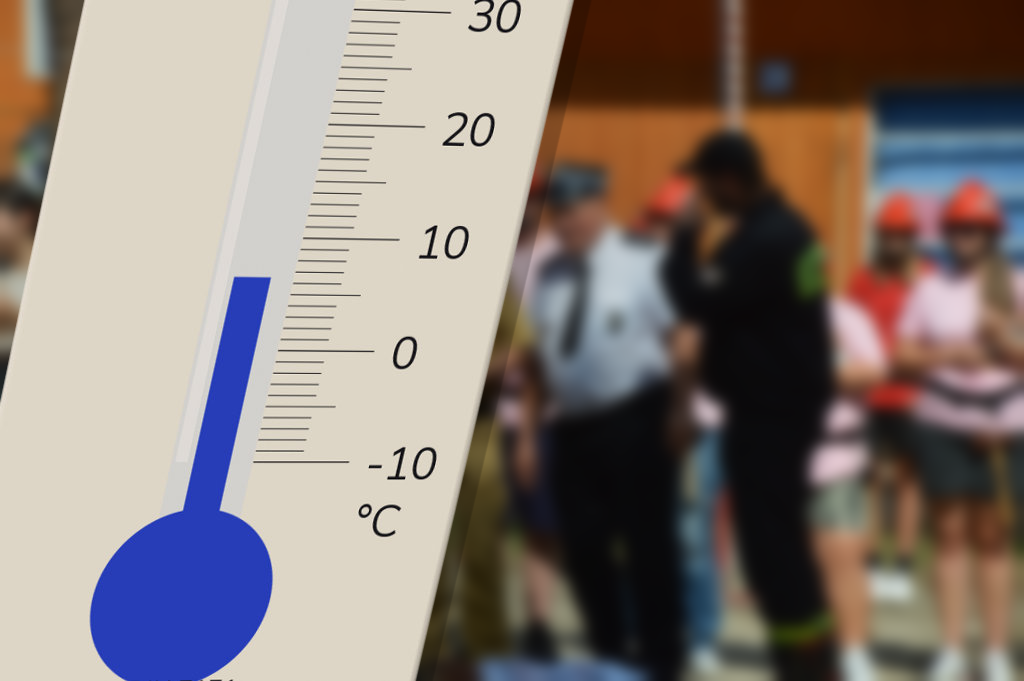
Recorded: 6.5
